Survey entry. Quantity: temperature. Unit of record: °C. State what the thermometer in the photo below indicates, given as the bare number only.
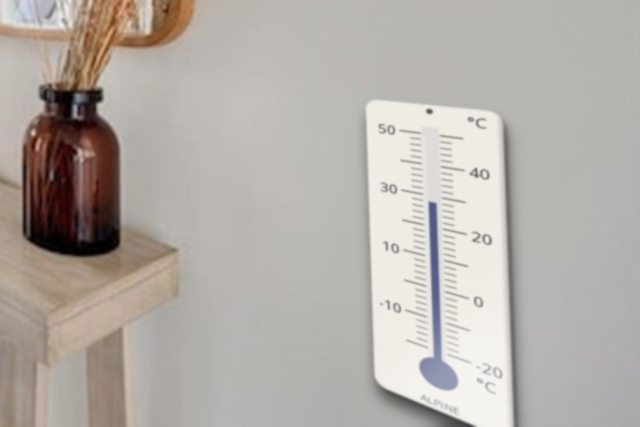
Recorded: 28
